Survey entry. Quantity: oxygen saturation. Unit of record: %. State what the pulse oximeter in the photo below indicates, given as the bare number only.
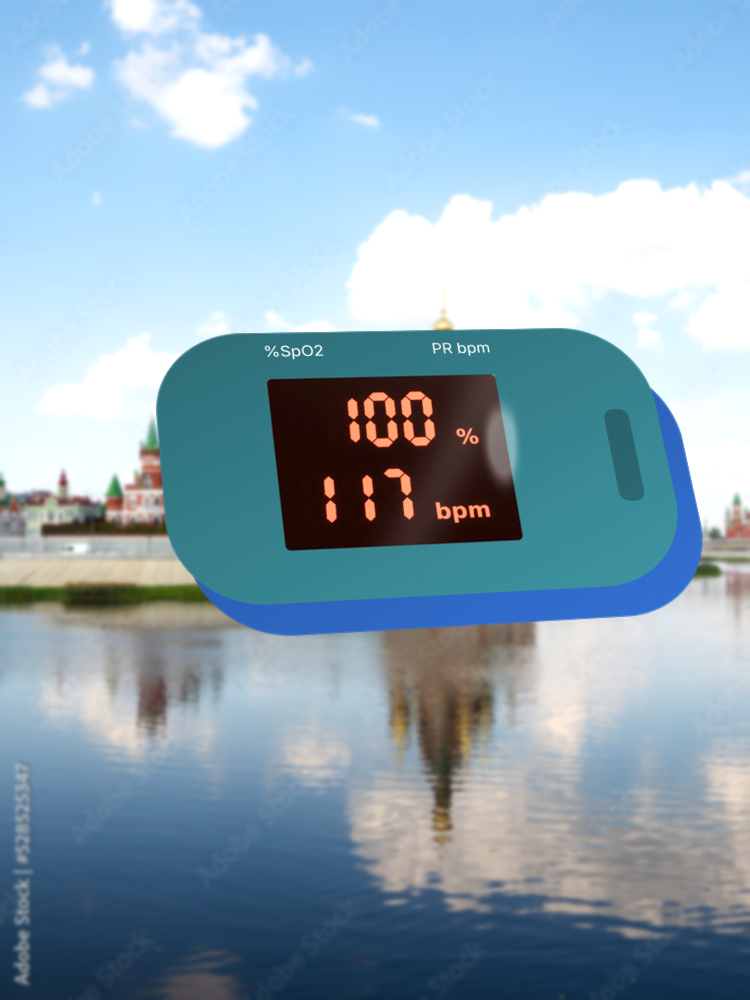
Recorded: 100
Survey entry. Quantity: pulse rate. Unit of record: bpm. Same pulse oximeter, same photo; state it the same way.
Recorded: 117
